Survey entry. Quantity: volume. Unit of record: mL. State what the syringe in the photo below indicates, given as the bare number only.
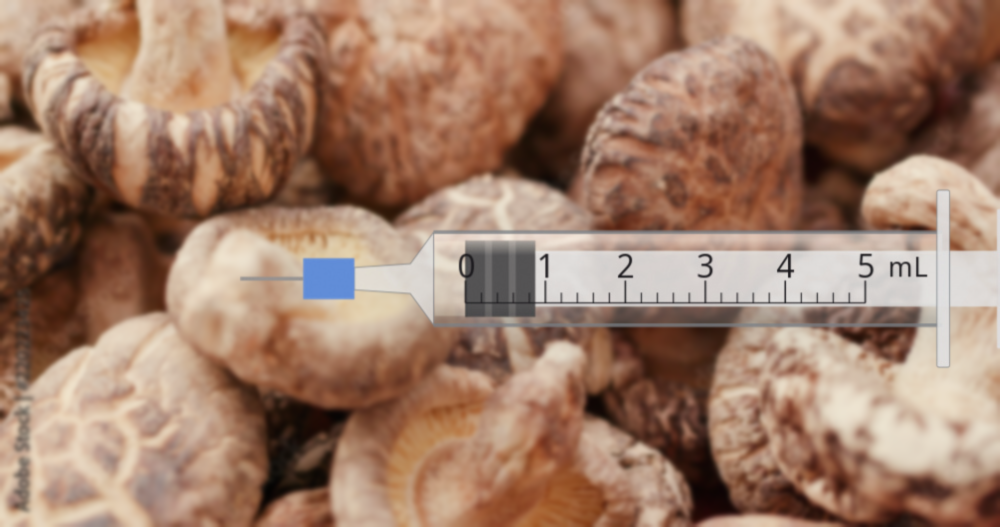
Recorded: 0
